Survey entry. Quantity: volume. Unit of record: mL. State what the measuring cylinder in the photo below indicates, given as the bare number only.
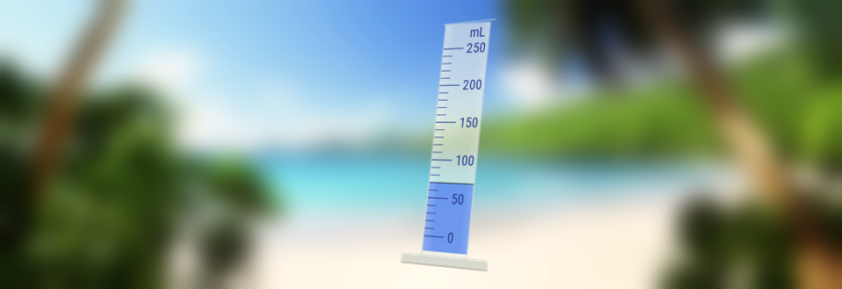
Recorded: 70
